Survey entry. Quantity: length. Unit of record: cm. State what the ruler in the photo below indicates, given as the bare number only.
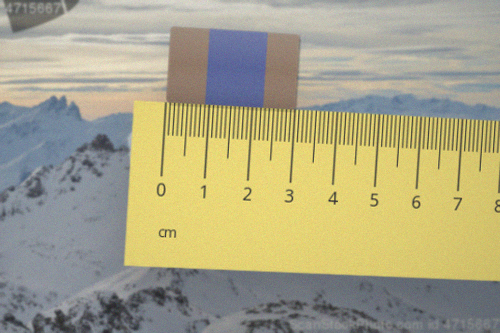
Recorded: 3
